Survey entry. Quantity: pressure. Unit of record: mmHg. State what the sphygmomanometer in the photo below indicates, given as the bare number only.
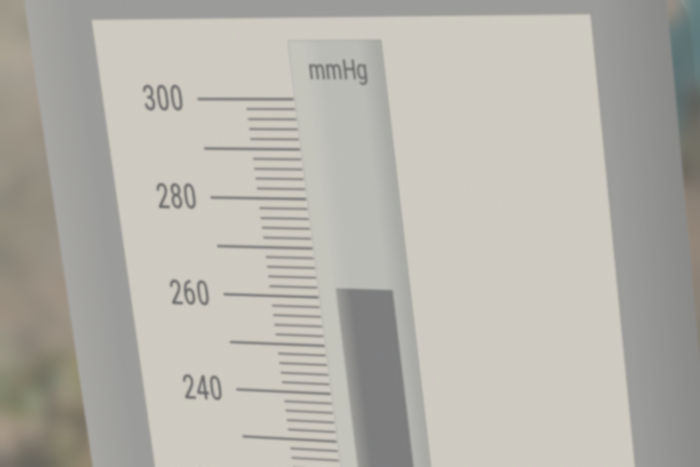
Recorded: 262
